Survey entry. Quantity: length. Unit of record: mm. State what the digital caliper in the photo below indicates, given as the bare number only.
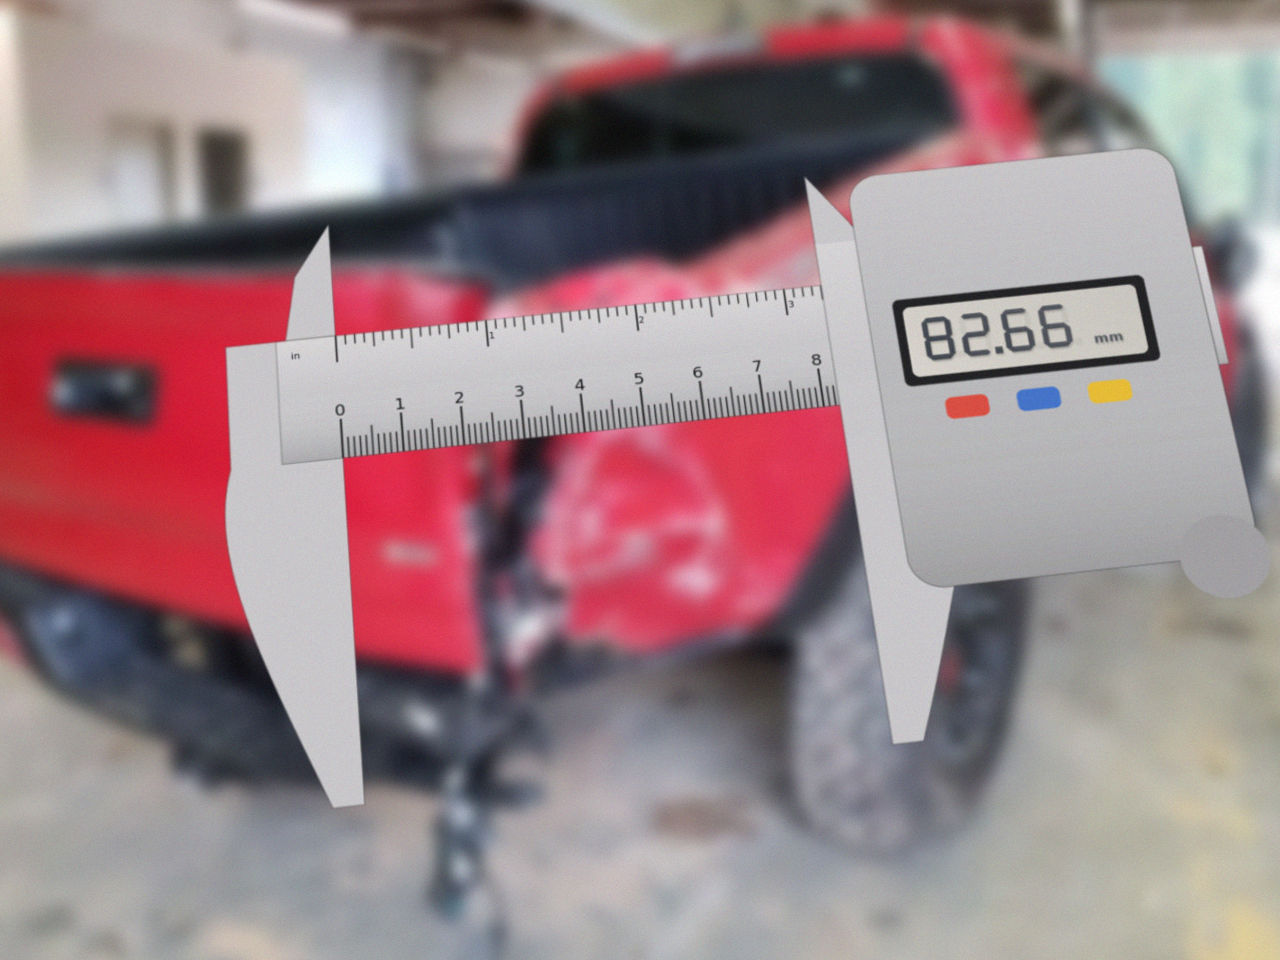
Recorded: 82.66
